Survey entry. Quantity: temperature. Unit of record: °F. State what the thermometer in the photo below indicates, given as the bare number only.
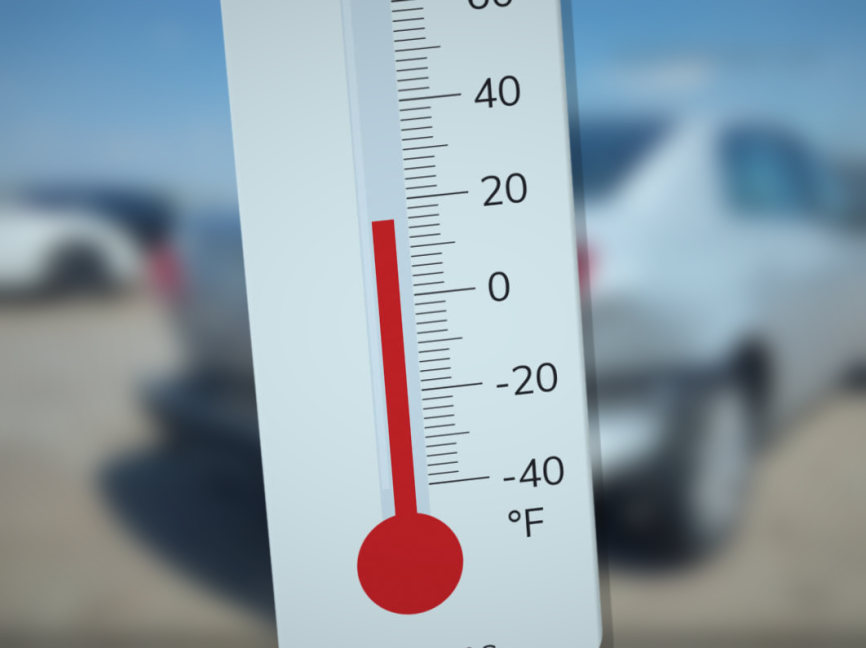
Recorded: 16
